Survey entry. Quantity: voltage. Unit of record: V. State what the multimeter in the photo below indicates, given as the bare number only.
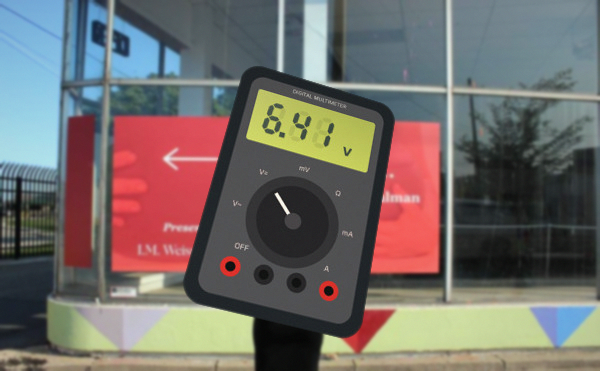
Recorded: 6.41
